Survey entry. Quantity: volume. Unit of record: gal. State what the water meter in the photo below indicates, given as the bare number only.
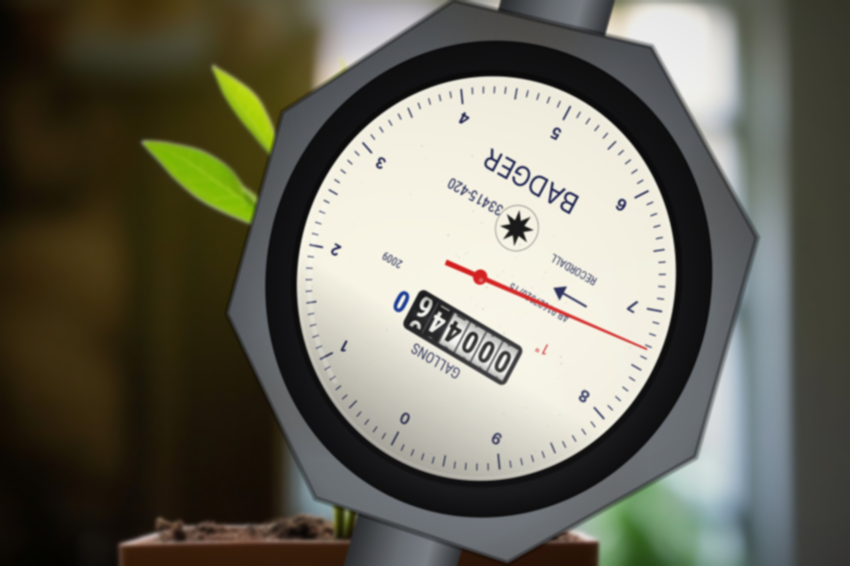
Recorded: 4457.3
